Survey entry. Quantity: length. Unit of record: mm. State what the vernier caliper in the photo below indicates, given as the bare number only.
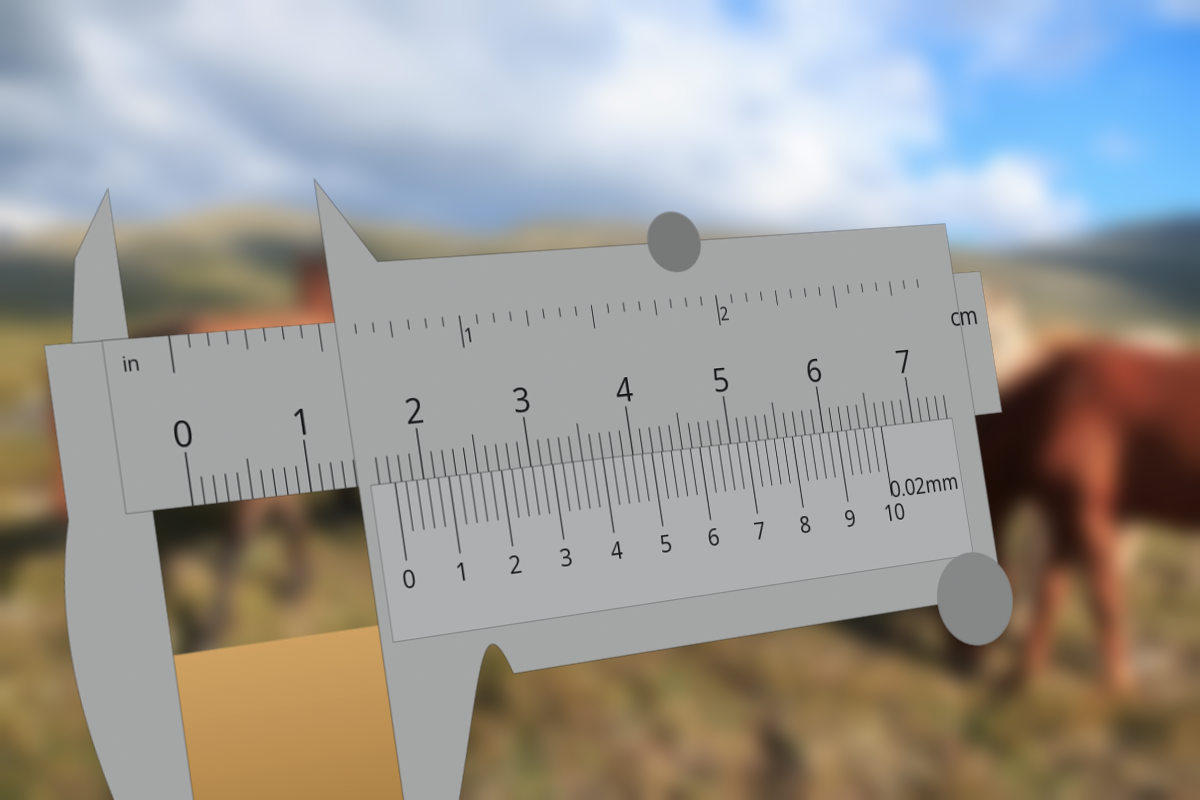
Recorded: 17.4
